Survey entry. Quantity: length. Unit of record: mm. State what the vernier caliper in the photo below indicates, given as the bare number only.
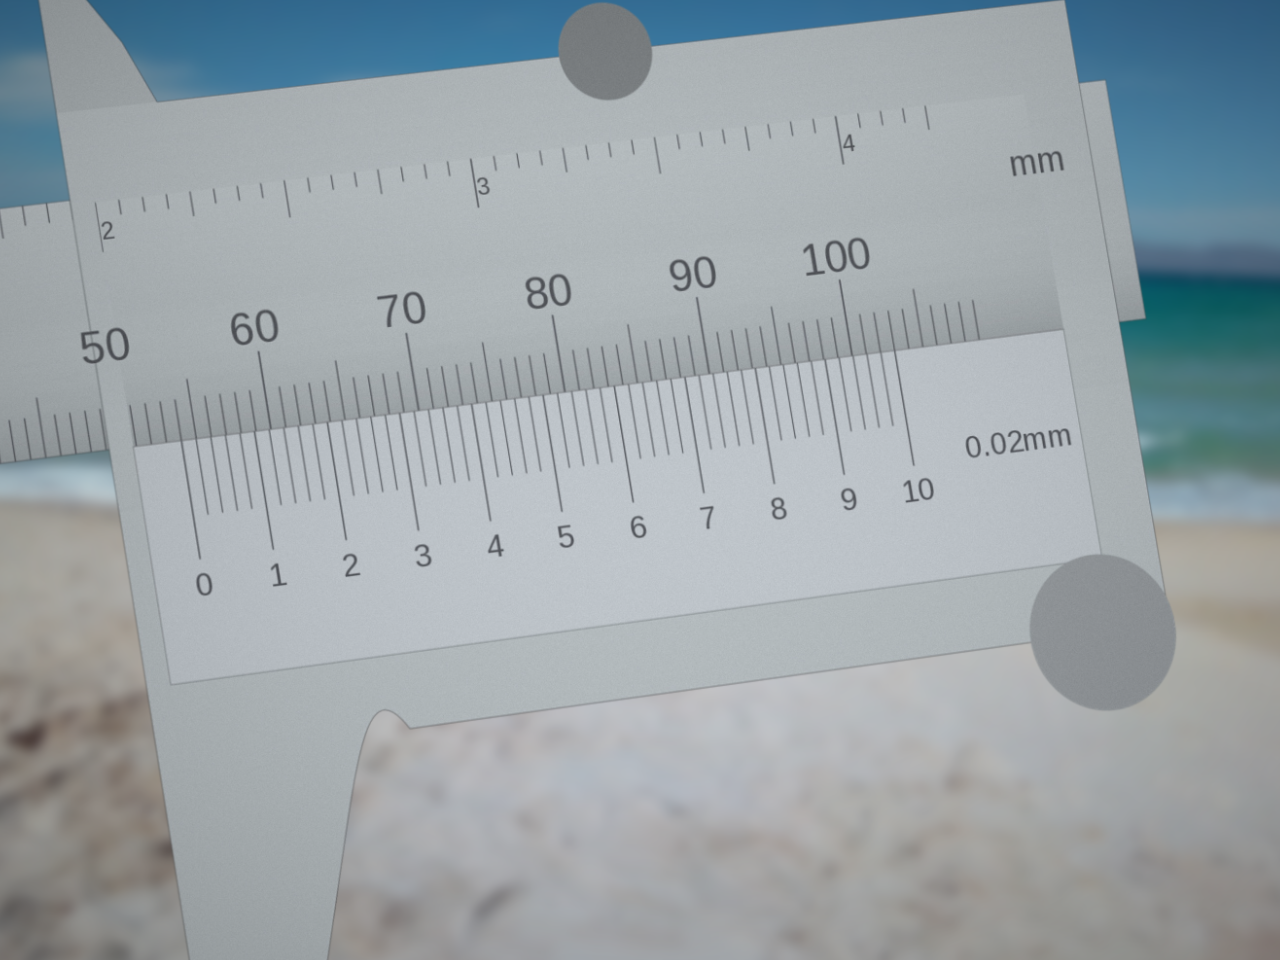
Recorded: 54.0
